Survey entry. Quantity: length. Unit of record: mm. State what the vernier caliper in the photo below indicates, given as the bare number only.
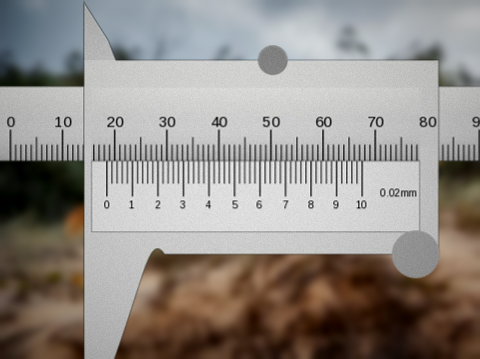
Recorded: 18.5
